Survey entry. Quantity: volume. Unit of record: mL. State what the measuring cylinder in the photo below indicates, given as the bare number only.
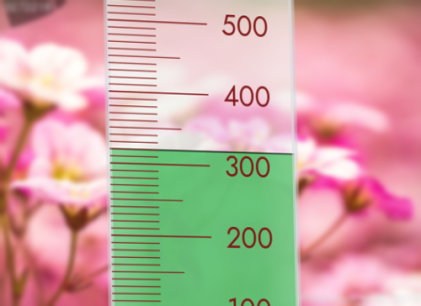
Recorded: 320
